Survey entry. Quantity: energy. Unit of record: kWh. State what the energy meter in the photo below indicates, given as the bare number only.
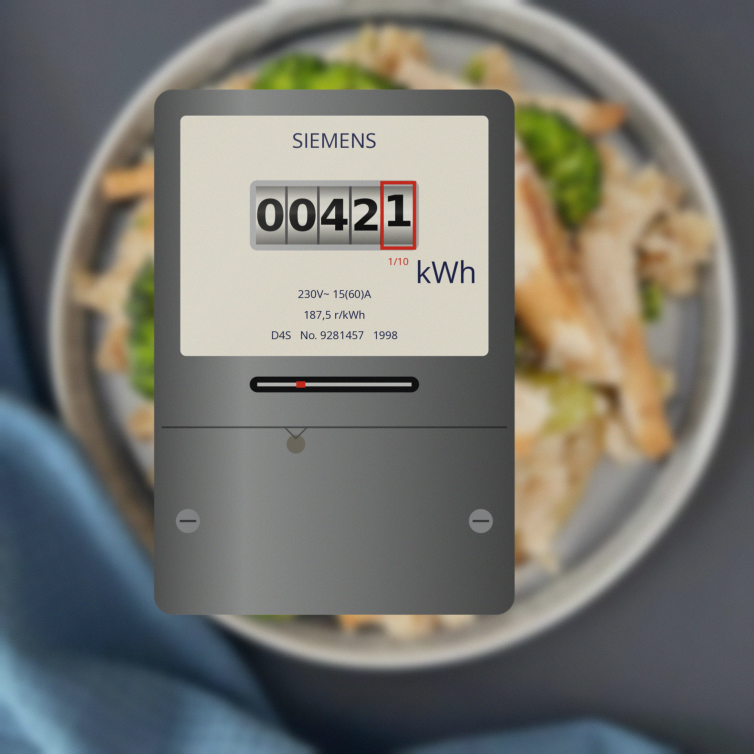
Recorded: 42.1
